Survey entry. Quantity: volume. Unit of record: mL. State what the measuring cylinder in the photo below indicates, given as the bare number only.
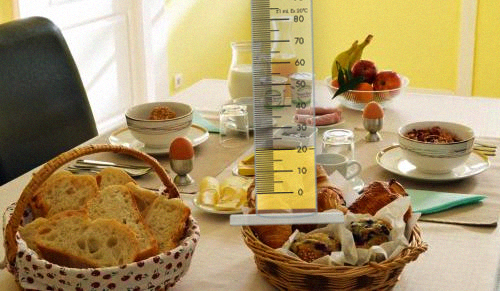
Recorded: 20
